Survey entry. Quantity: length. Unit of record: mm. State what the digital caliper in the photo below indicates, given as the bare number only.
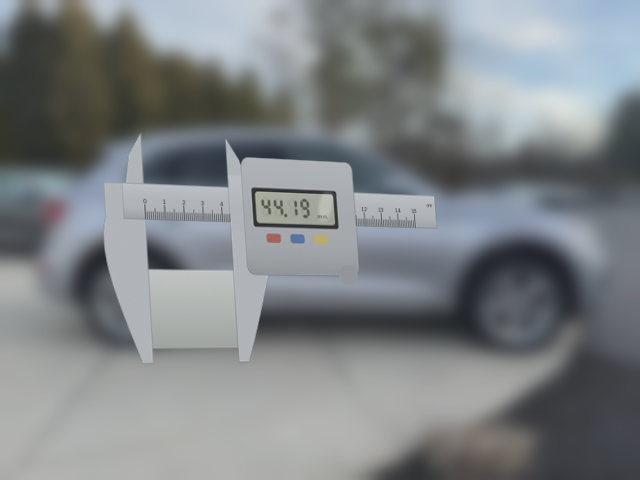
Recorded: 44.19
